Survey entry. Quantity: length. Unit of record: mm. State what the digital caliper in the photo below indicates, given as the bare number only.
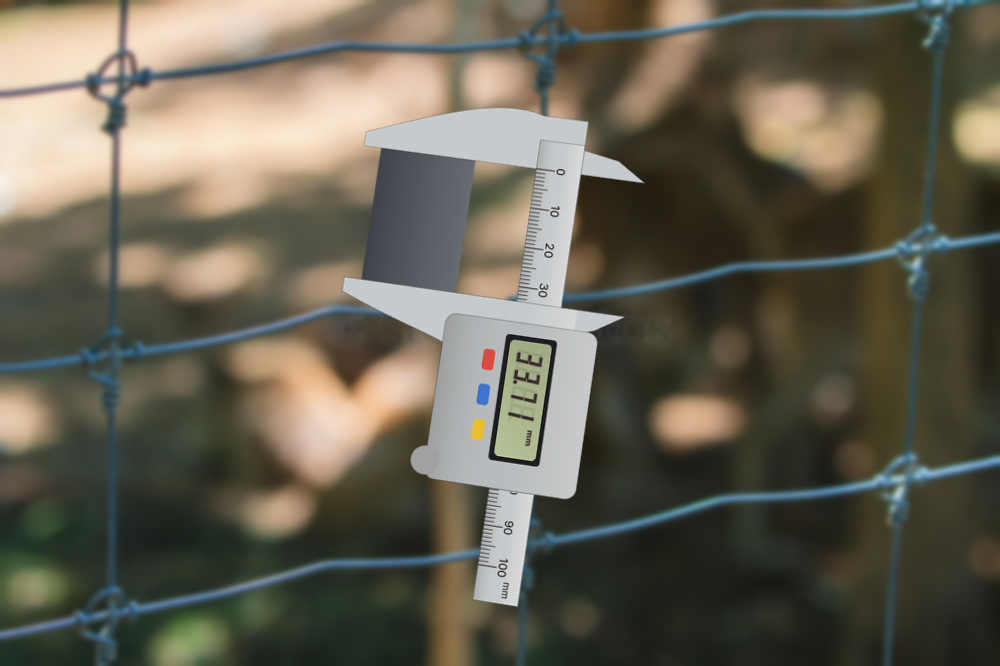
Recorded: 33.71
